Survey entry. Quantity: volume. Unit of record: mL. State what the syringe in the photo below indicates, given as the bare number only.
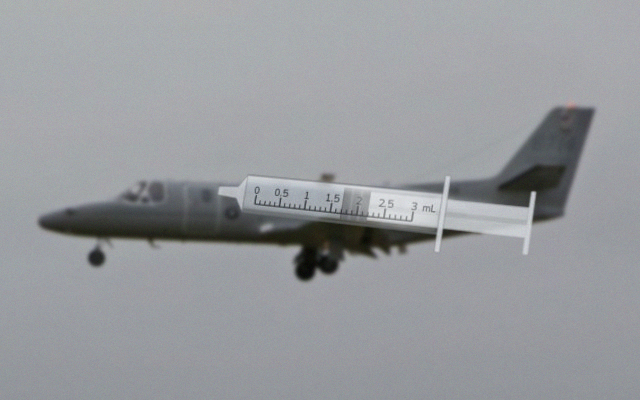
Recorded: 1.7
